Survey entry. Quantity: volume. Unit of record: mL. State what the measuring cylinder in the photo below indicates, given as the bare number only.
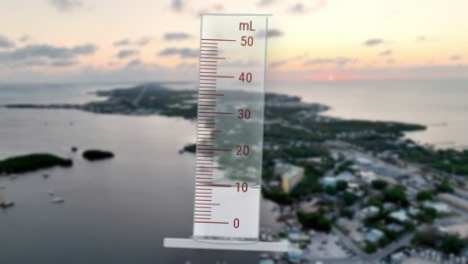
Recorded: 10
